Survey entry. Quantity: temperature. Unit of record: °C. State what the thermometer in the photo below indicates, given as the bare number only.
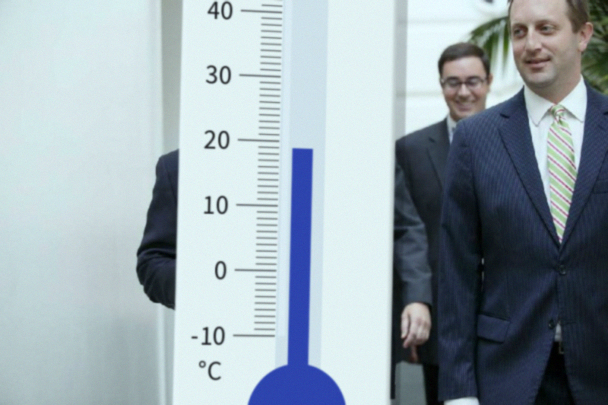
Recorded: 19
